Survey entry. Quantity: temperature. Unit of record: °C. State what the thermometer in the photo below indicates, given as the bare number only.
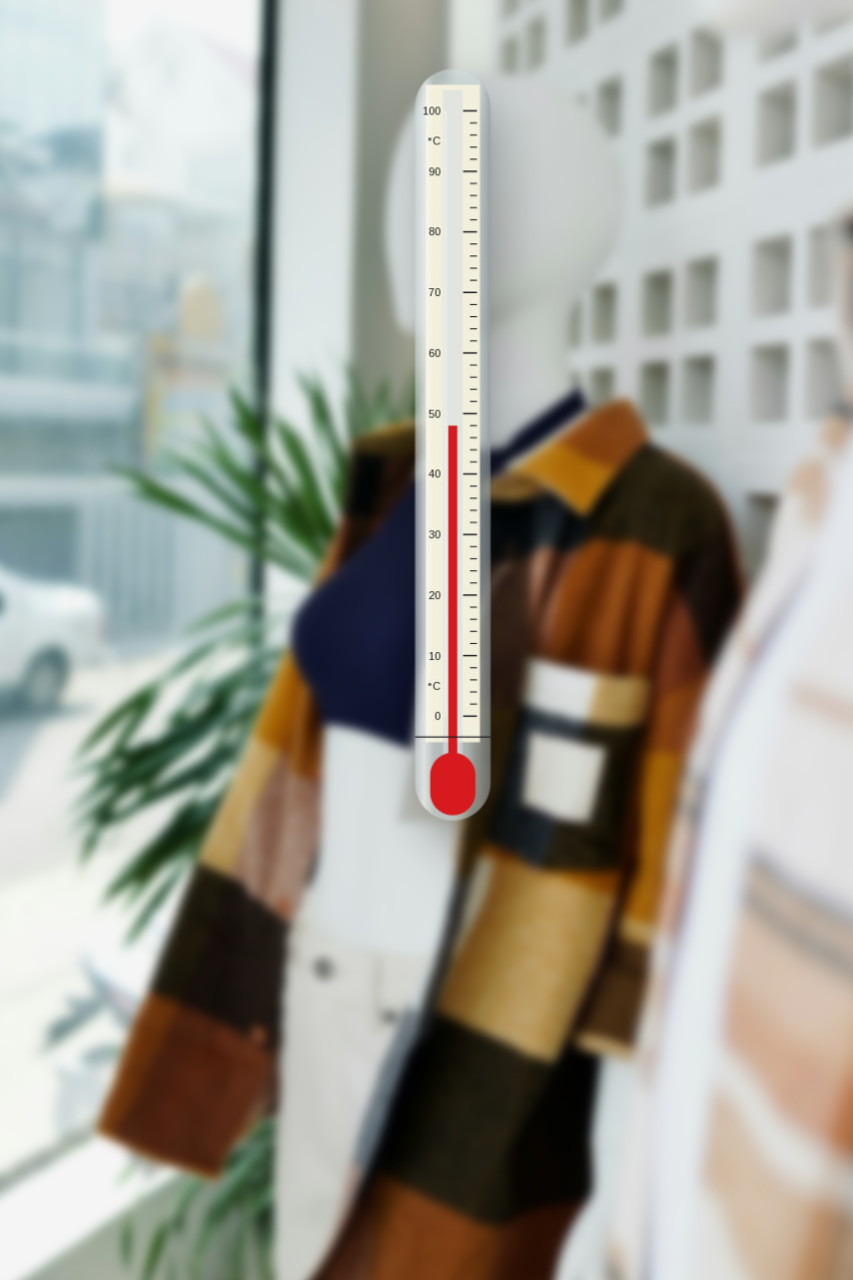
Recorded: 48
